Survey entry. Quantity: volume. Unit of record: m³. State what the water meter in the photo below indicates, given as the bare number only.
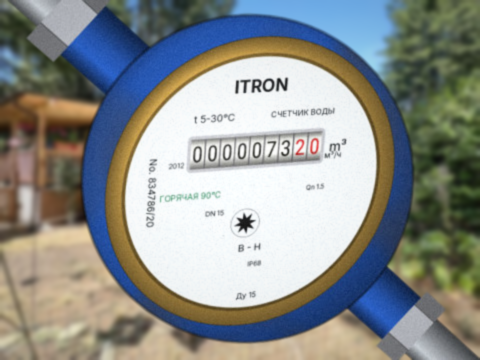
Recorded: 73.20
